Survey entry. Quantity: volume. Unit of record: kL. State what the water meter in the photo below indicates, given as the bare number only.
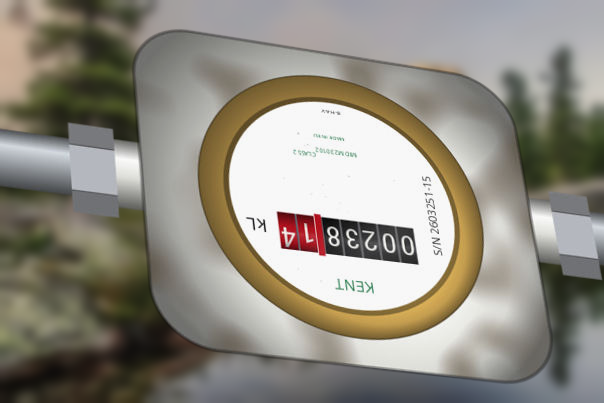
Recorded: 238.14
